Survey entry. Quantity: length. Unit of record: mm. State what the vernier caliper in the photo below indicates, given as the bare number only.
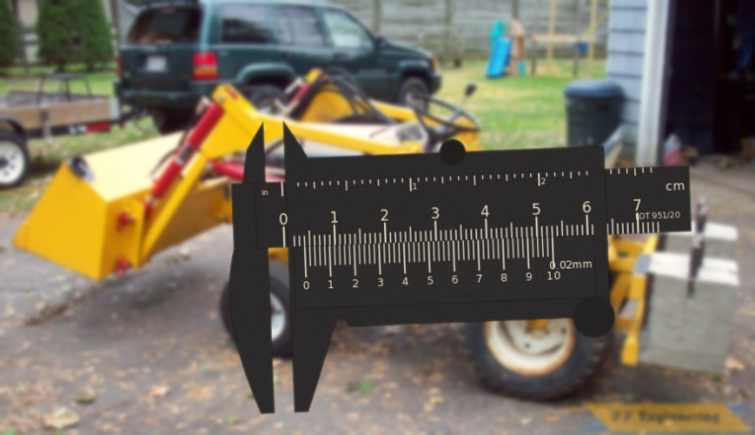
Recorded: 4.0
